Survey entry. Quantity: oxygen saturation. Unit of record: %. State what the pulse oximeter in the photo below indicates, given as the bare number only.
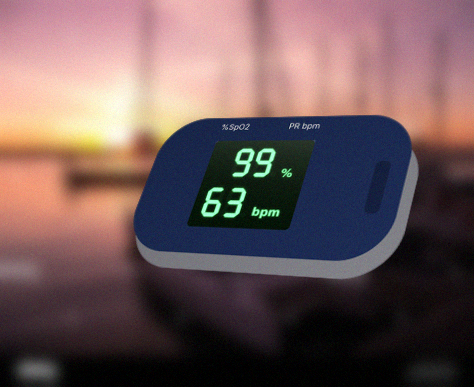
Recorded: 99
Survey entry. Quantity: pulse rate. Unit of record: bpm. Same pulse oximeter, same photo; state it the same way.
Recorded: 63
